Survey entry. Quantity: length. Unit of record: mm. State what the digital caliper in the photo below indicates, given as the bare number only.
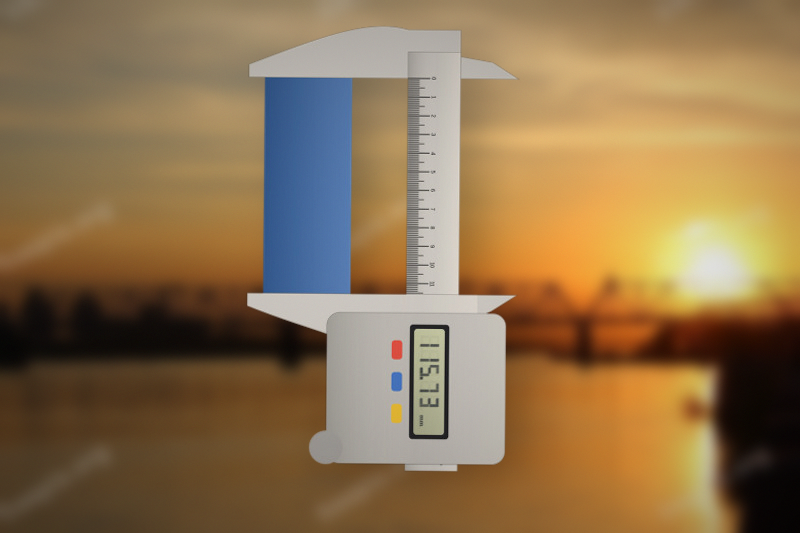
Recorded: 115.73
